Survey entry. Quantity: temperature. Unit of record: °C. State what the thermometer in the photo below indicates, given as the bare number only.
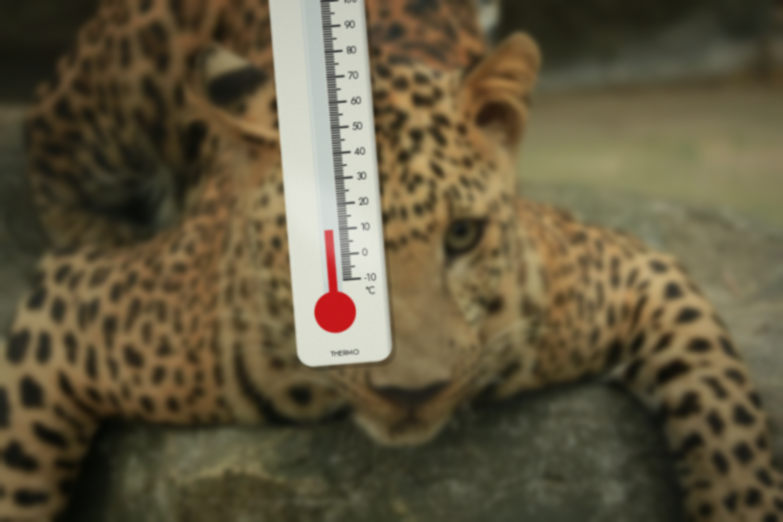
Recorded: 10
